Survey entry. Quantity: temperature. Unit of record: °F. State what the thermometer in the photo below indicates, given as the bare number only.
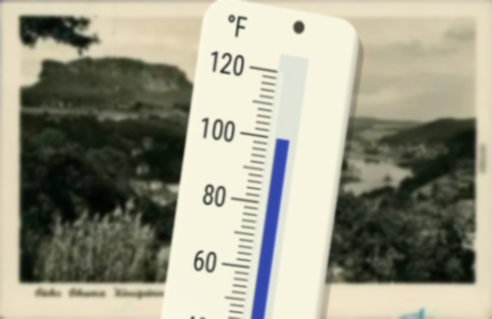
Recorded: 100
